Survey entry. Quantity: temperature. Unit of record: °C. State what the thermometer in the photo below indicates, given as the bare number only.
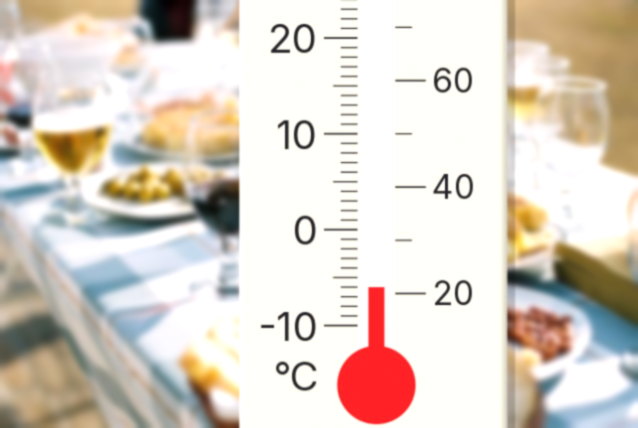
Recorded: -6
